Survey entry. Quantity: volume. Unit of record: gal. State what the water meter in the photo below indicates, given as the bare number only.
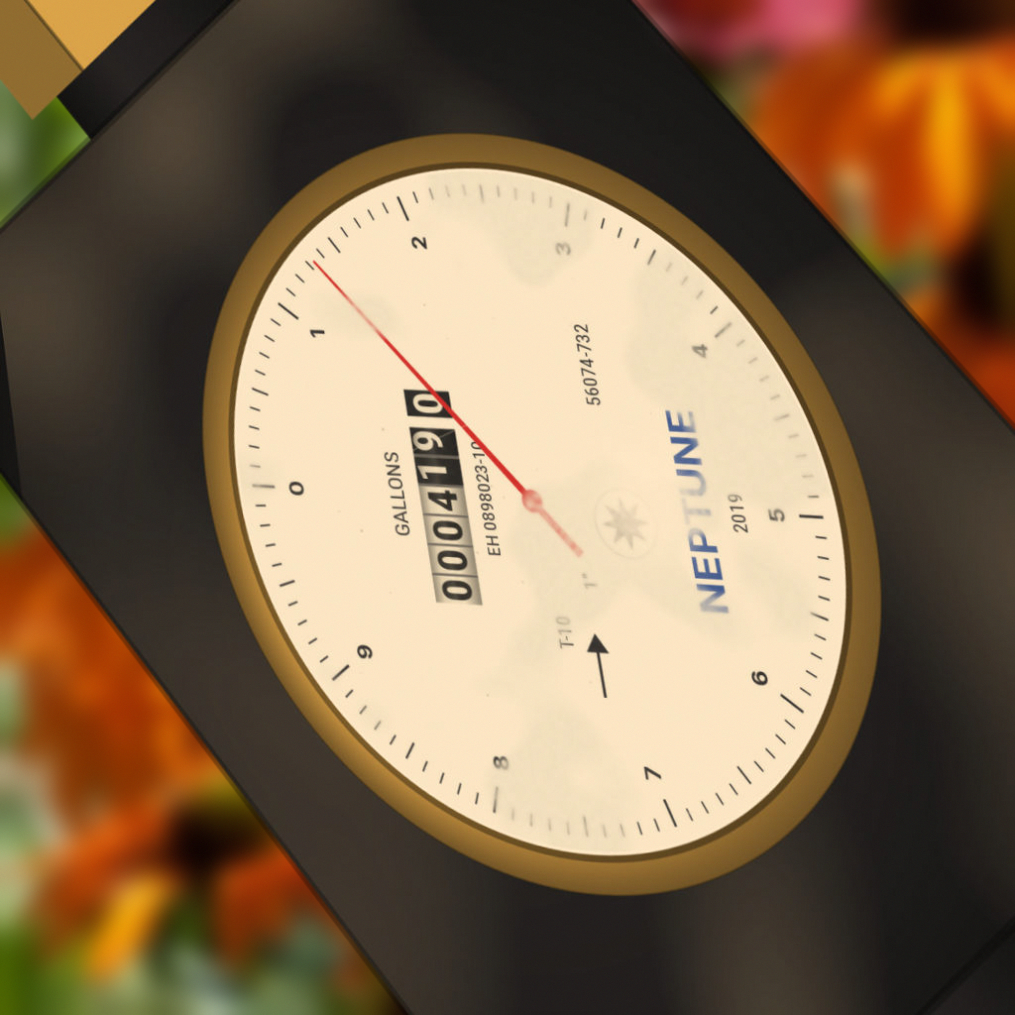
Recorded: 4191.3
